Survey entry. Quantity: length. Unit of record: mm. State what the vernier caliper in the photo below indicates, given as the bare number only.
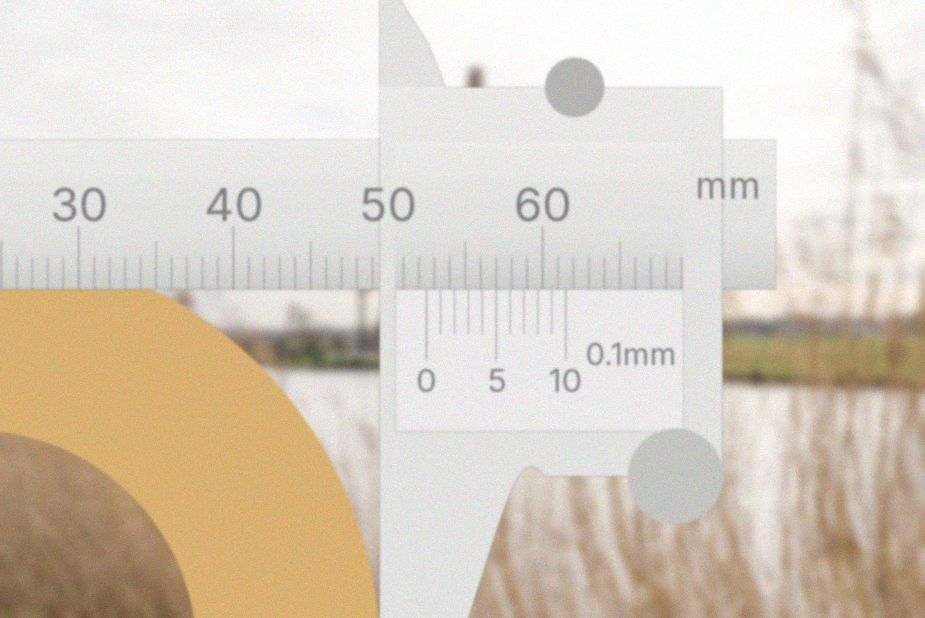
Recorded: 52.5
